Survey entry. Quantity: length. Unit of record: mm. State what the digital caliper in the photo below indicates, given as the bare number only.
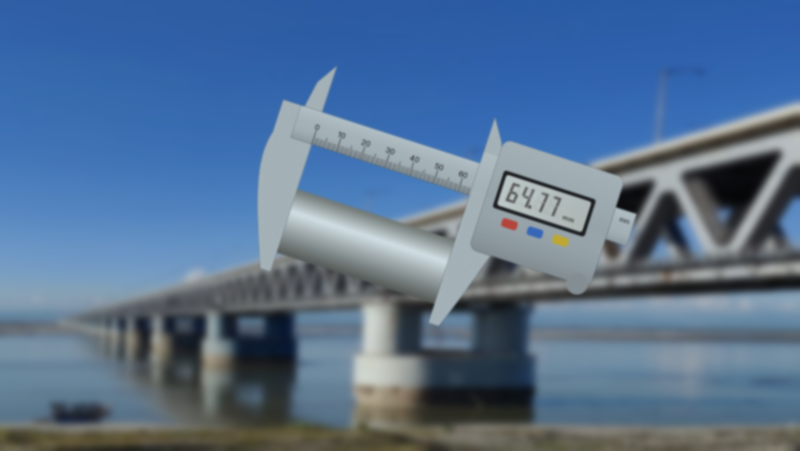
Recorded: 64.77
